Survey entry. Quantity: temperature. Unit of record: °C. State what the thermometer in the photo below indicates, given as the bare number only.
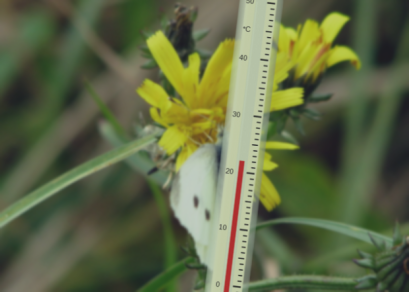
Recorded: 22
